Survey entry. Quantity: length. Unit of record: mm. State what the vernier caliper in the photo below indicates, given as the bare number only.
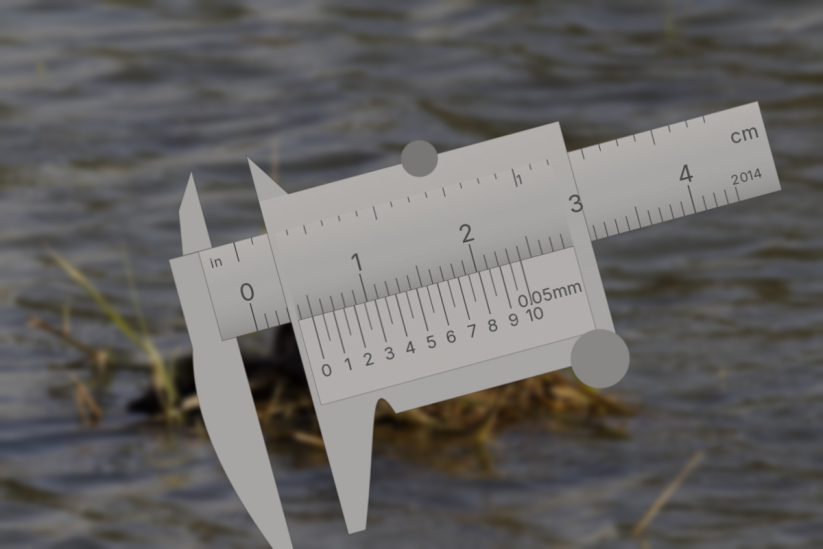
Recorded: 5.0
